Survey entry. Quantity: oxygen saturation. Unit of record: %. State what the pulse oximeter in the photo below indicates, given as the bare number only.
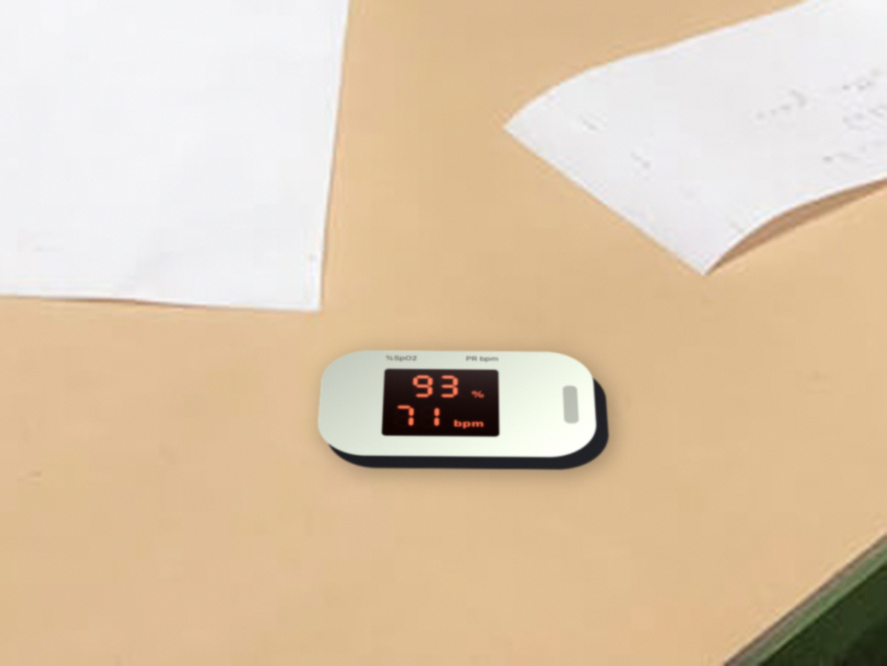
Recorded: 93
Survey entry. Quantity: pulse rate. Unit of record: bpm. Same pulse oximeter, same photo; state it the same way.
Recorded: 71
